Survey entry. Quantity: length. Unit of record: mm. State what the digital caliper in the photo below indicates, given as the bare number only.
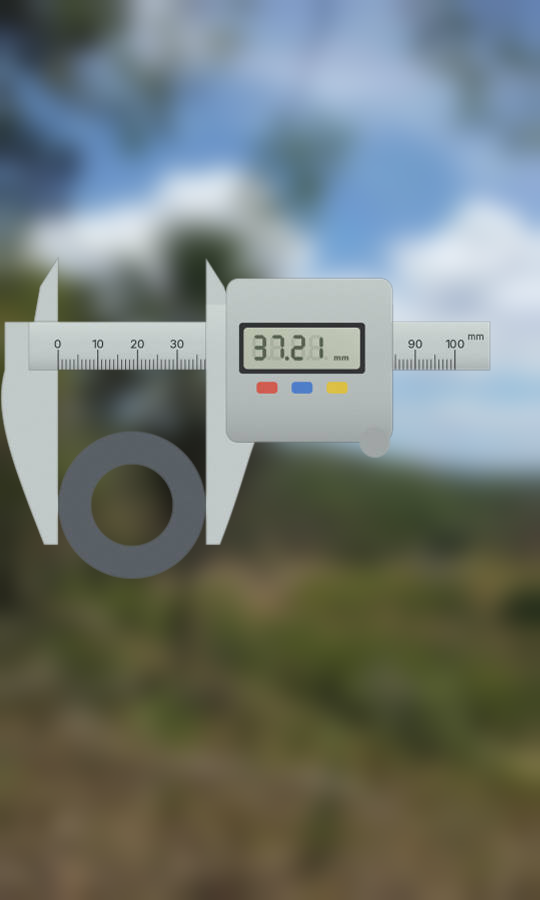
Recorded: 37.21
